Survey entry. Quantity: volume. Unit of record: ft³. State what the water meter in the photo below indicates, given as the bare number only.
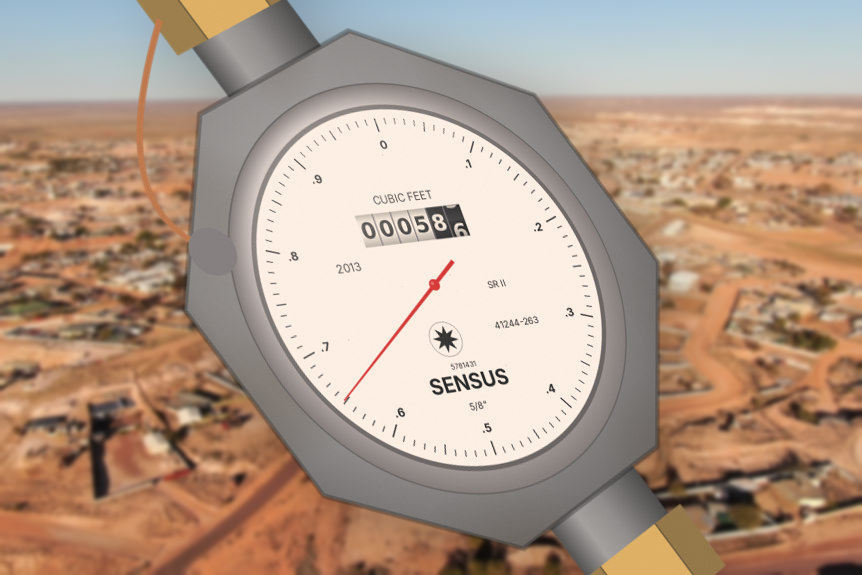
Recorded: 585.65
